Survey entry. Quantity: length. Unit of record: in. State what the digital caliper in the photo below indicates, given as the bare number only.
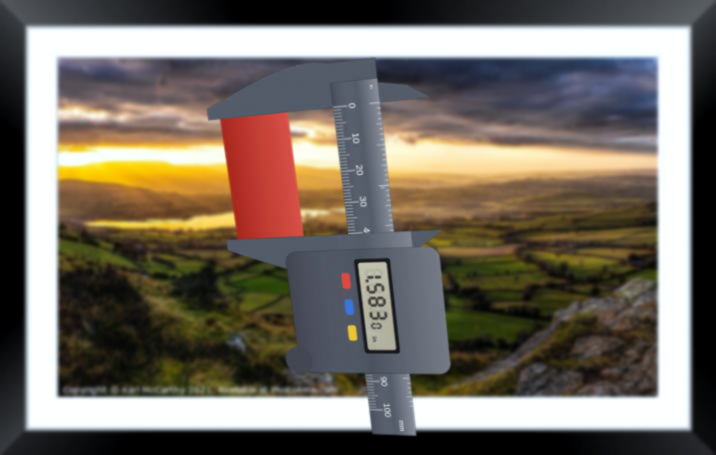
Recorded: 1.5830
